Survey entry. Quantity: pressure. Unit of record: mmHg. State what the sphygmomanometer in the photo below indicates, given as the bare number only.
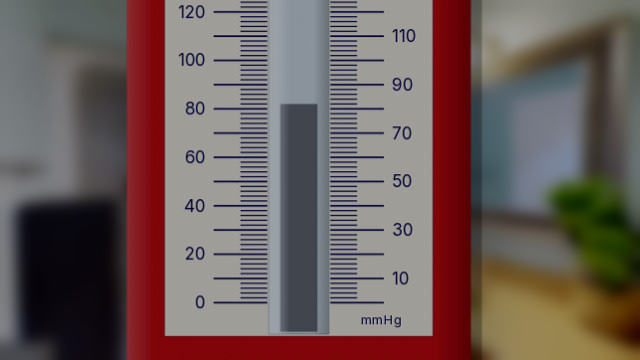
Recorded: 82
